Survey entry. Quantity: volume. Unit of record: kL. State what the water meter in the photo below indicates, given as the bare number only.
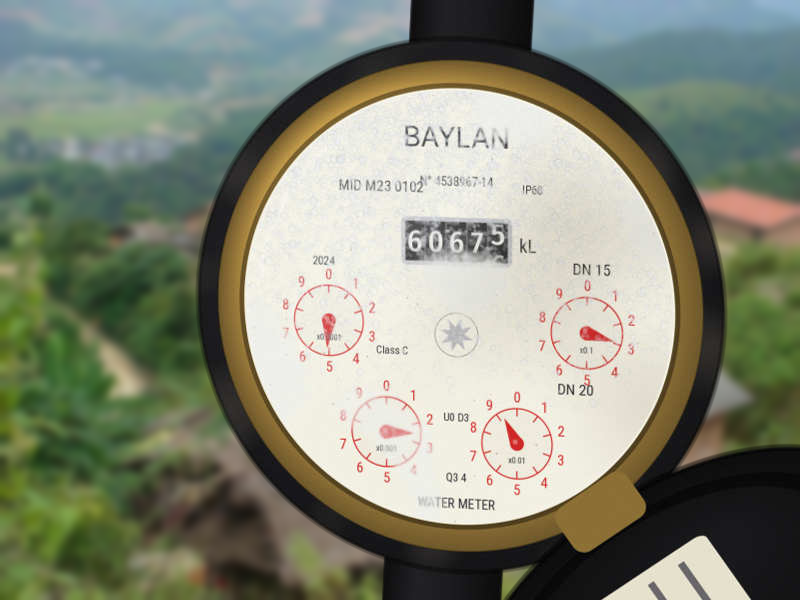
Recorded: 60675.2925
